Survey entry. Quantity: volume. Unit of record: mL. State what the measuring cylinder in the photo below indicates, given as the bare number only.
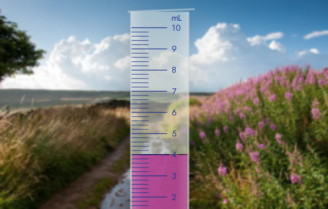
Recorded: 4
